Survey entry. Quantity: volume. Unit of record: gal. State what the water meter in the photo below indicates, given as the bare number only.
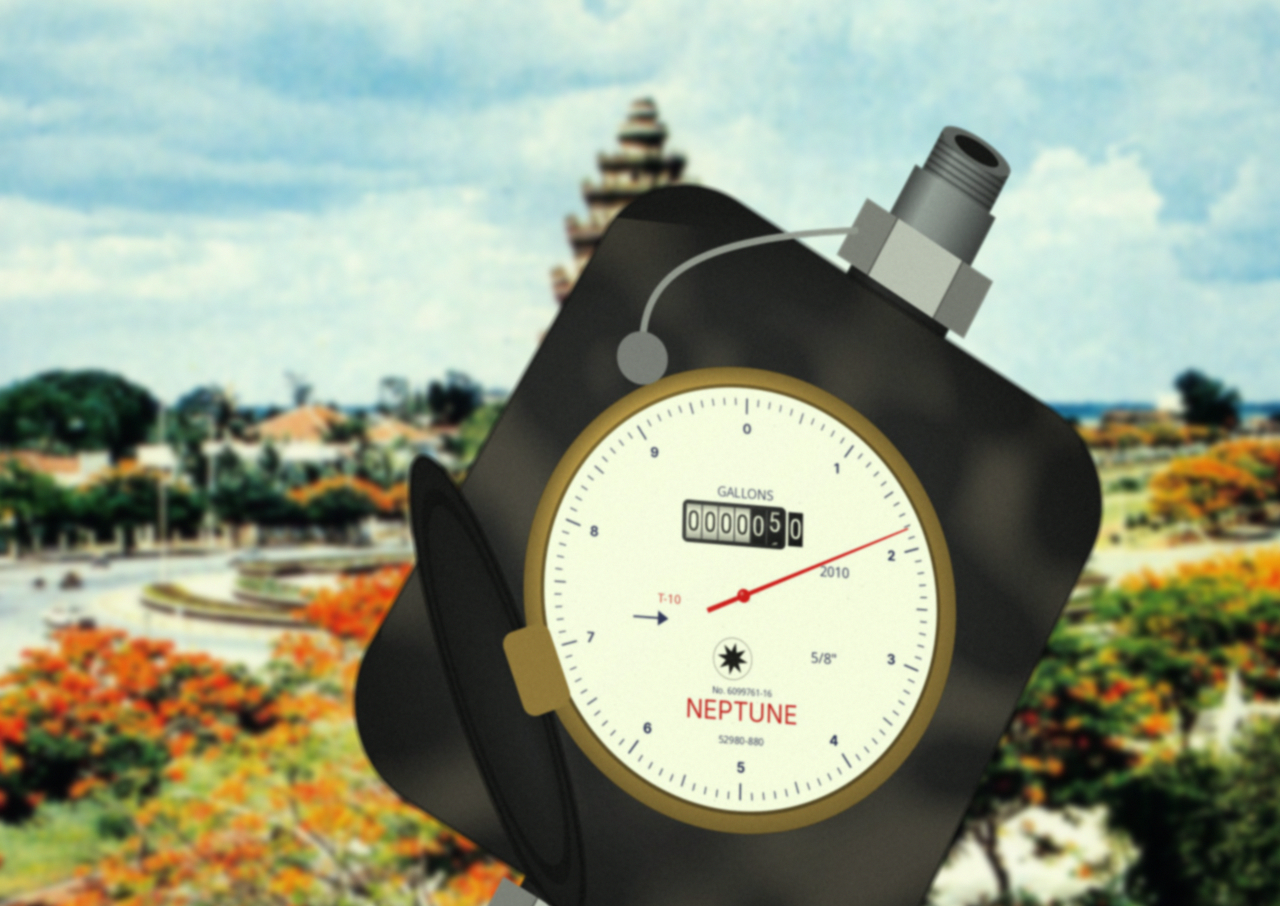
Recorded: 51.8
